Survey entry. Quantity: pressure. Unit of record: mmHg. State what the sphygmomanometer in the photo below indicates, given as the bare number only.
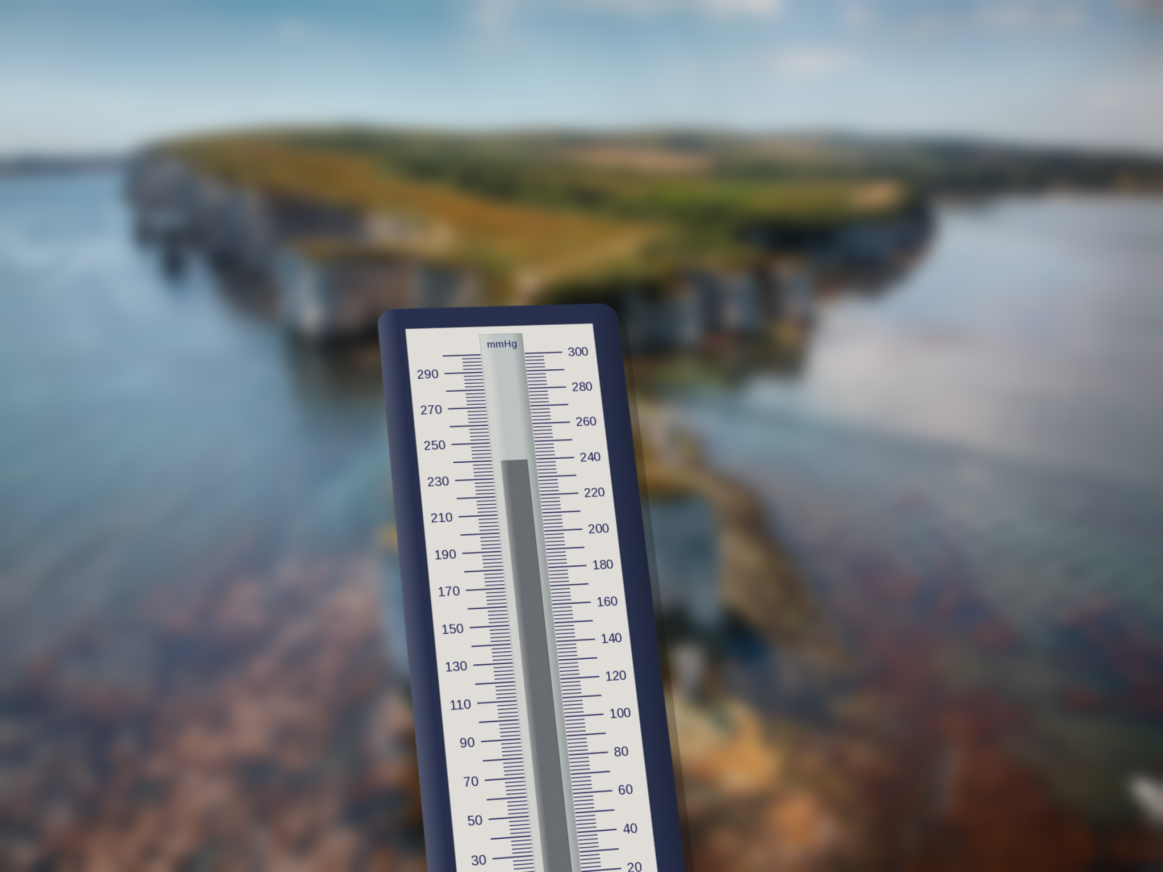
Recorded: 240
